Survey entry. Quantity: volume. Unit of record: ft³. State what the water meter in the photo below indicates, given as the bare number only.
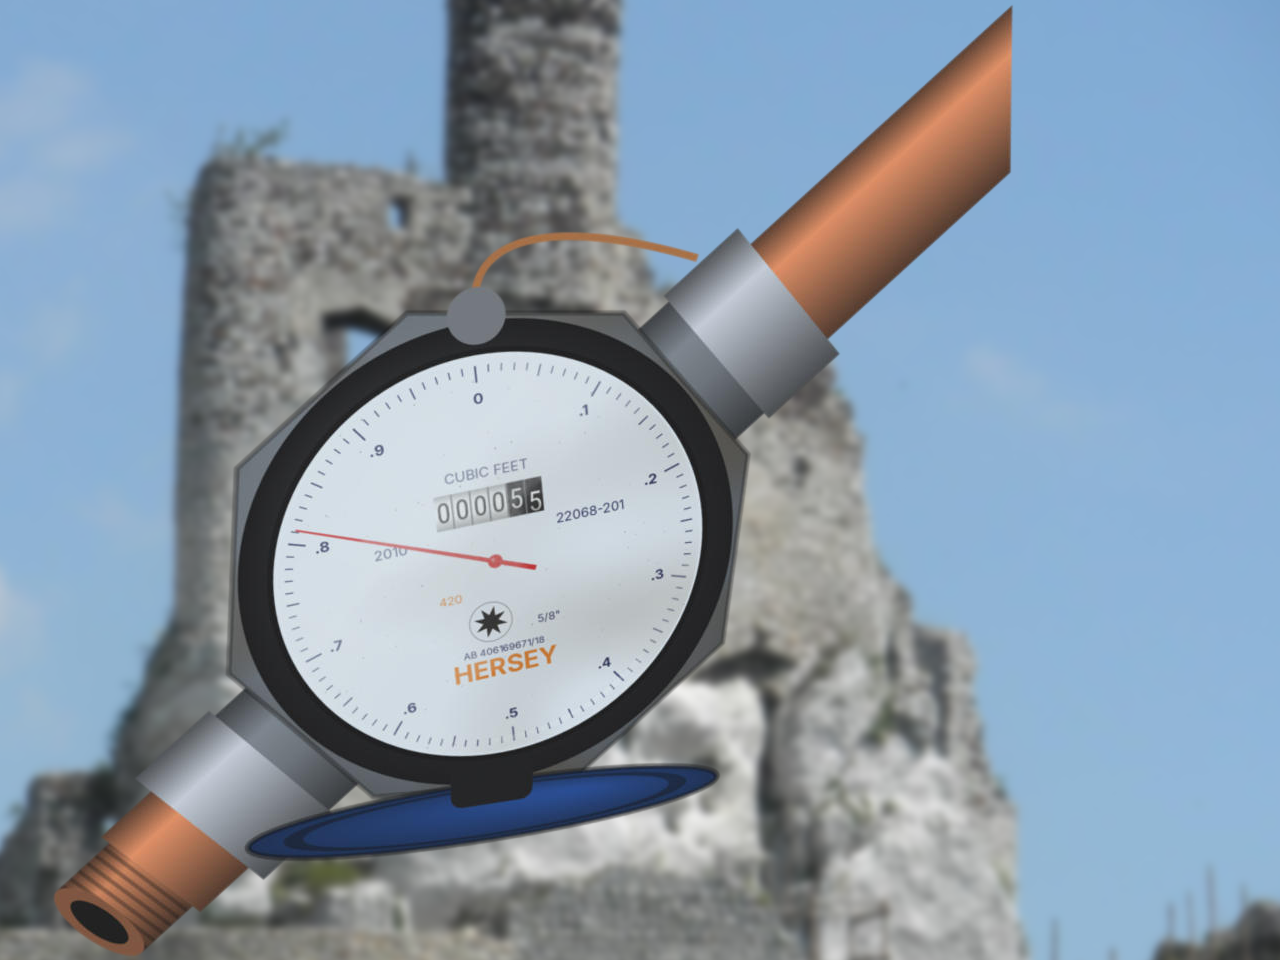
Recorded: 54.81
